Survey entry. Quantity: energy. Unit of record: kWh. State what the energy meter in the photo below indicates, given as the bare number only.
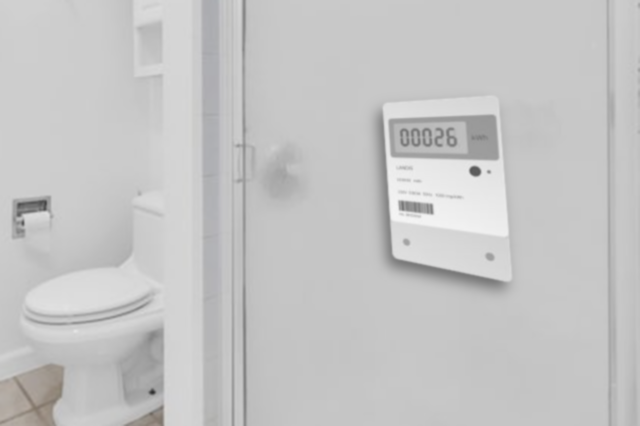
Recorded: 26
